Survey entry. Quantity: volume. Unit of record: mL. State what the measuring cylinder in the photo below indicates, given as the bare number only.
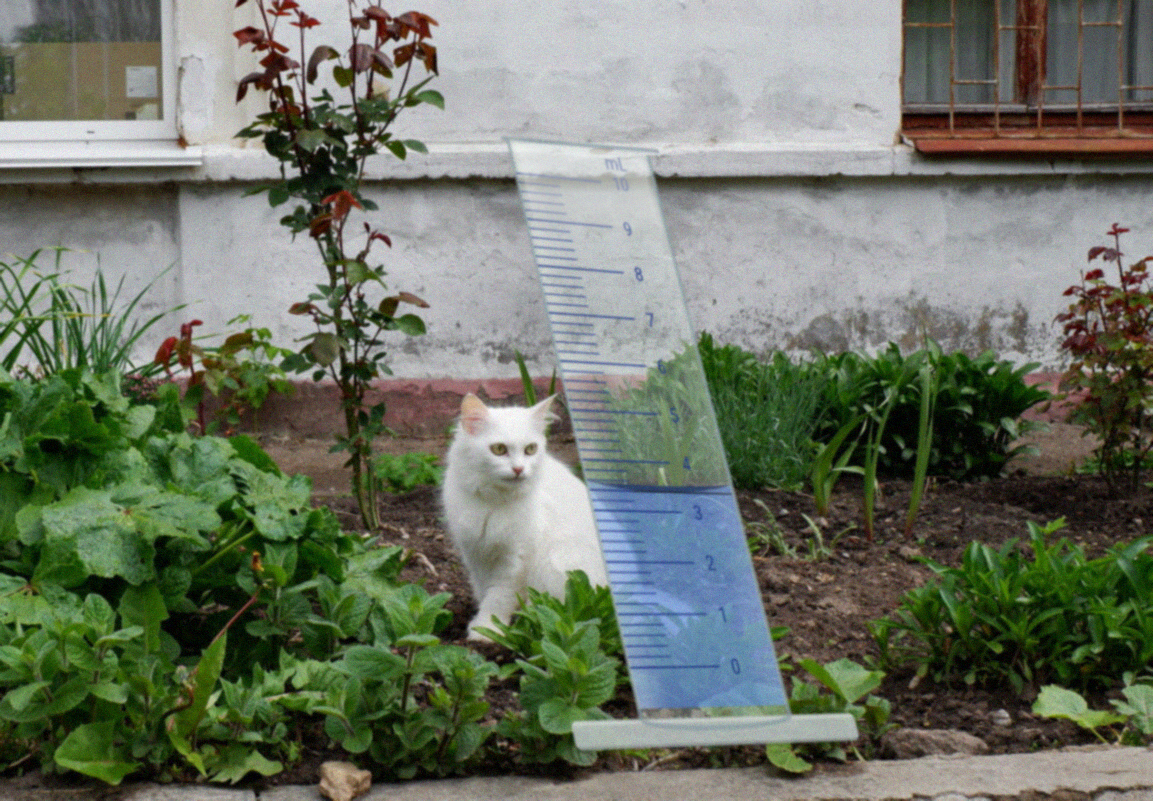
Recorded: 3.4
